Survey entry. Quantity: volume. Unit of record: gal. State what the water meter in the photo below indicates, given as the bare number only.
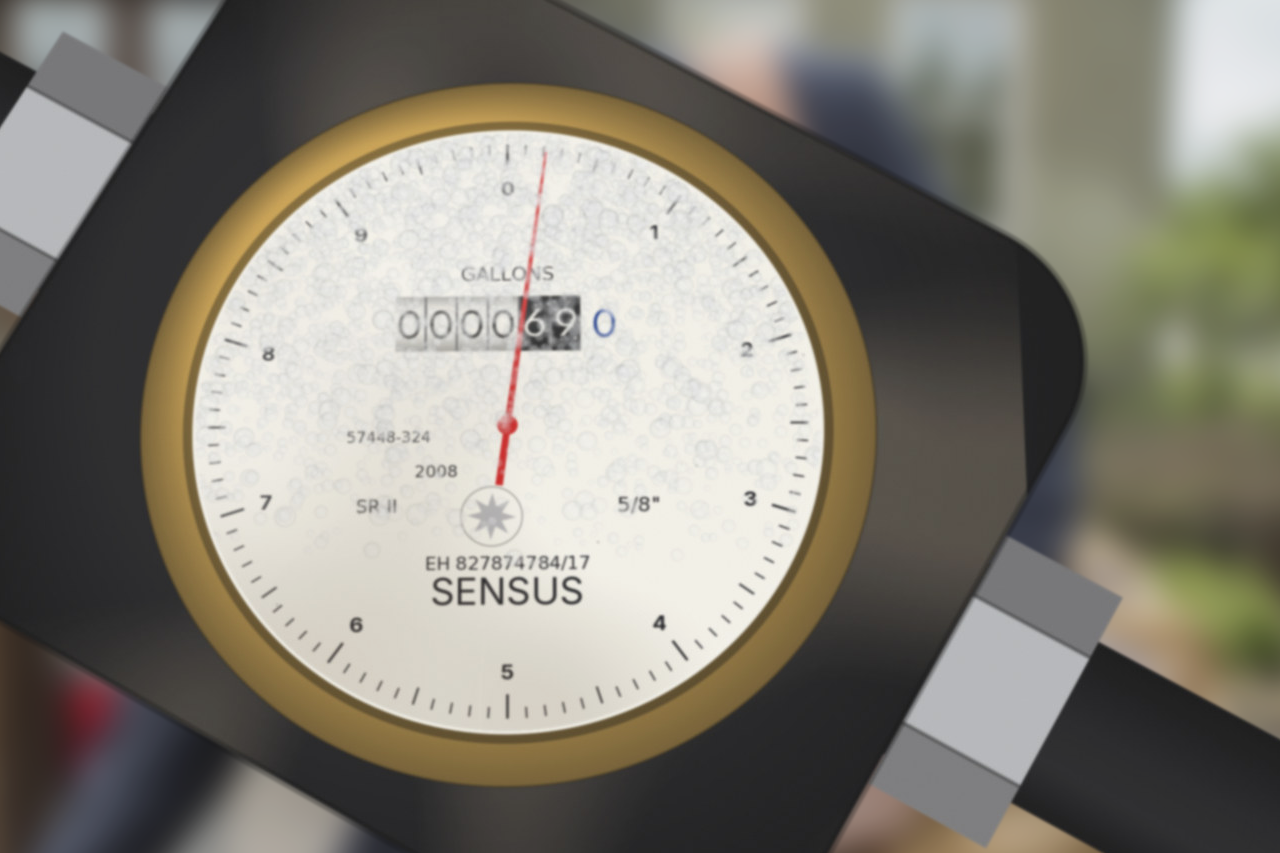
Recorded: 690.2
